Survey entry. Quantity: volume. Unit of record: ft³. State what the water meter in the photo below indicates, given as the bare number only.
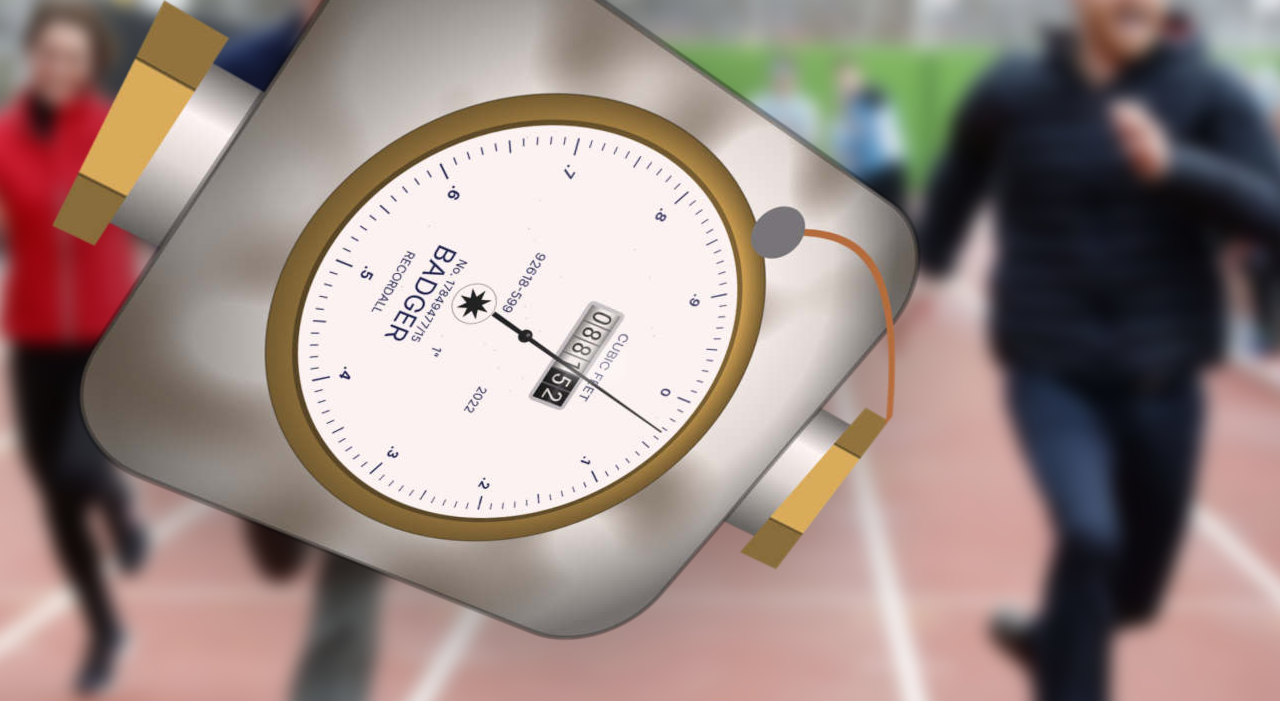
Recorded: 88152.03
